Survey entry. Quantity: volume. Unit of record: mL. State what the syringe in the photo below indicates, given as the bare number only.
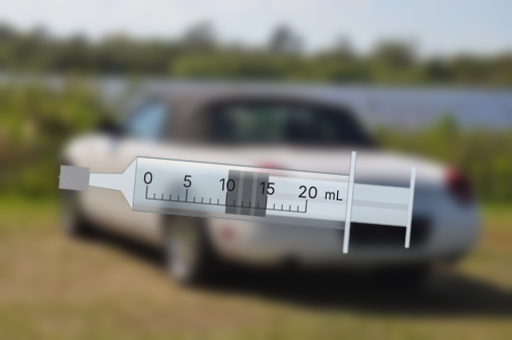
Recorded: 10
